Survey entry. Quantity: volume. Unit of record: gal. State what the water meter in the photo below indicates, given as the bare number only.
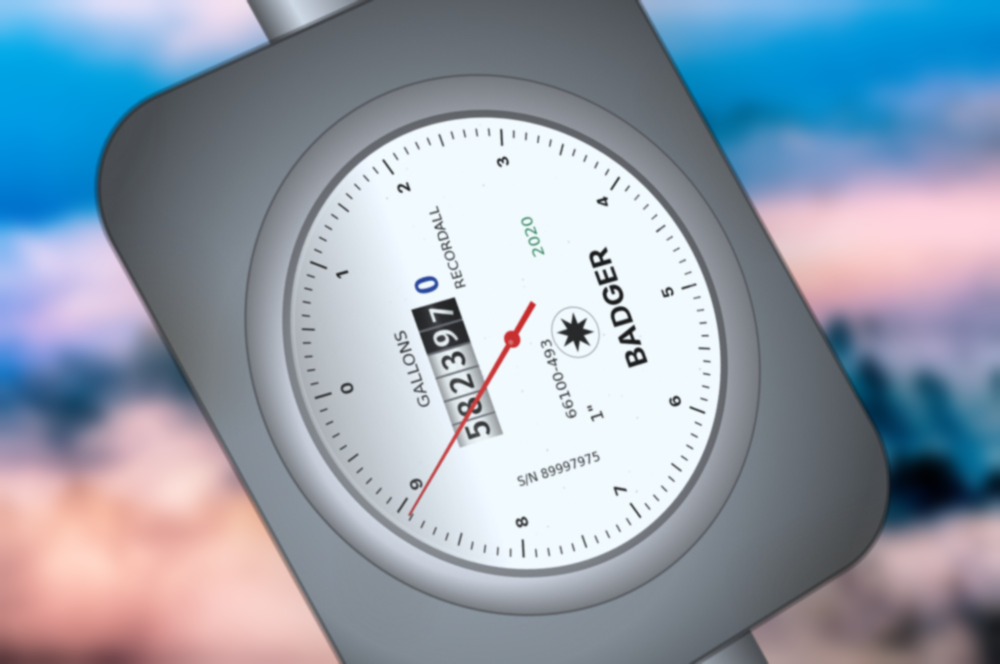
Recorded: 5823968.9
